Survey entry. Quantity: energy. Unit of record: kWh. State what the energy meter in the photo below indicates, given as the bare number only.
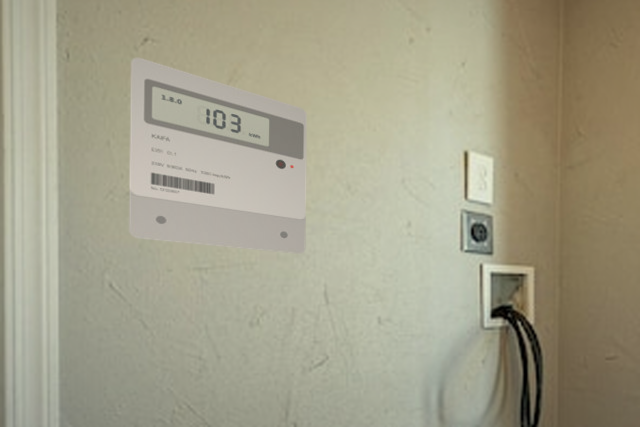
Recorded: 103
